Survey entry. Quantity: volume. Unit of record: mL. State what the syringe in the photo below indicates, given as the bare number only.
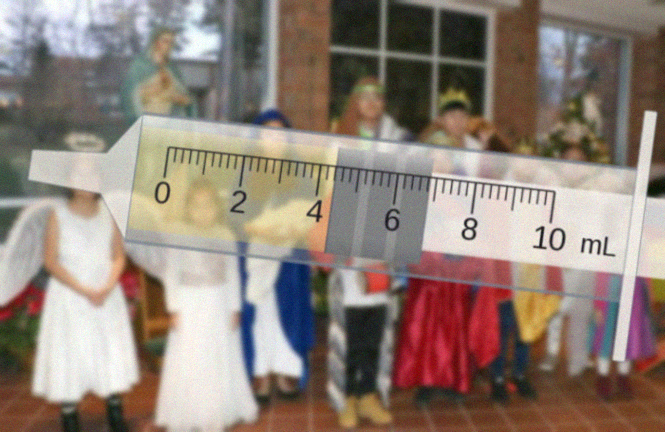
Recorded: 4.4
